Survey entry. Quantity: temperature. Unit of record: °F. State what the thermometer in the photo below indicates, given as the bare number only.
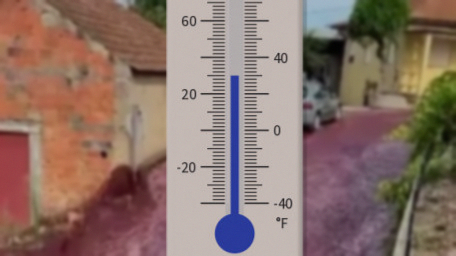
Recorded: 30
